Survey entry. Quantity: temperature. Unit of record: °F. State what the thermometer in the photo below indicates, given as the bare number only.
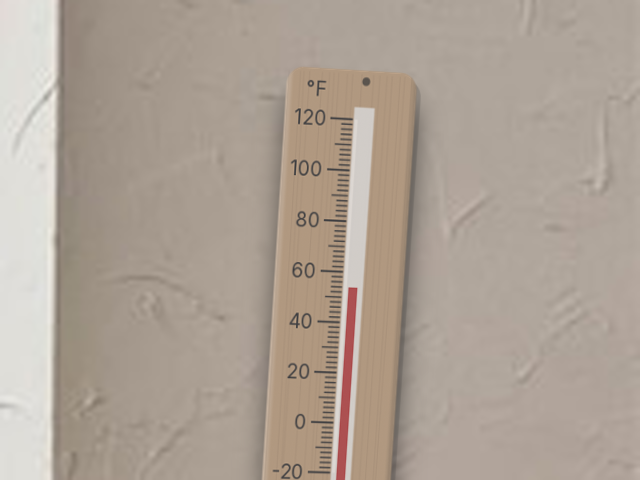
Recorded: 54
